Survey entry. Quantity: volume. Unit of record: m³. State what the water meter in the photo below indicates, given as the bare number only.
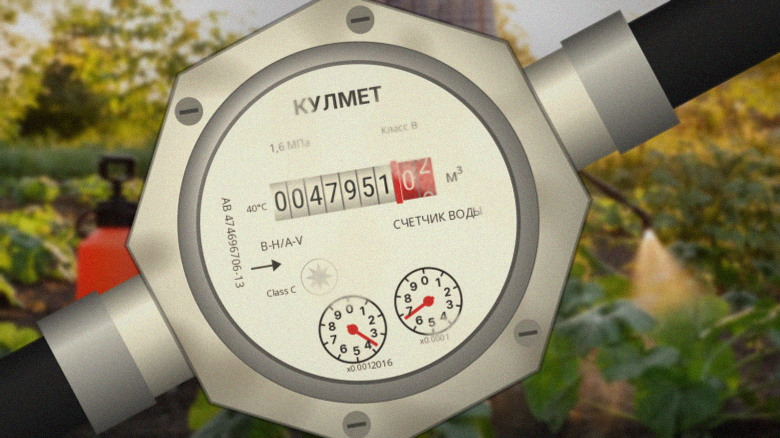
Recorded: 47951.0236
